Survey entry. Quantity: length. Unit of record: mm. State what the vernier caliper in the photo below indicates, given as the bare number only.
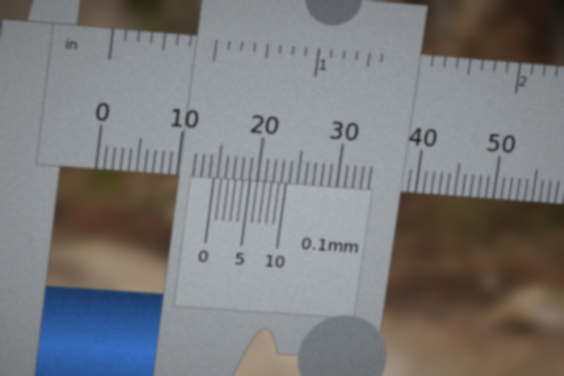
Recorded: 14.6
